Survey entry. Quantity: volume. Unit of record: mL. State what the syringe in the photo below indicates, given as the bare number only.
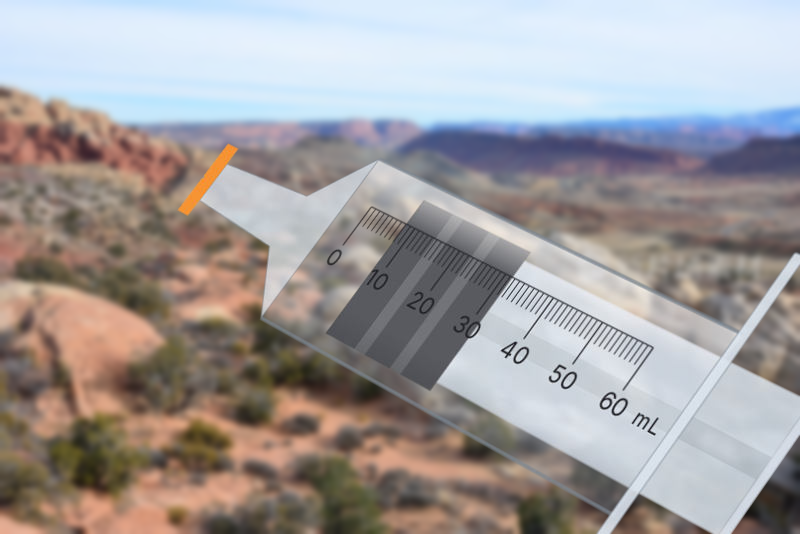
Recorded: 8
